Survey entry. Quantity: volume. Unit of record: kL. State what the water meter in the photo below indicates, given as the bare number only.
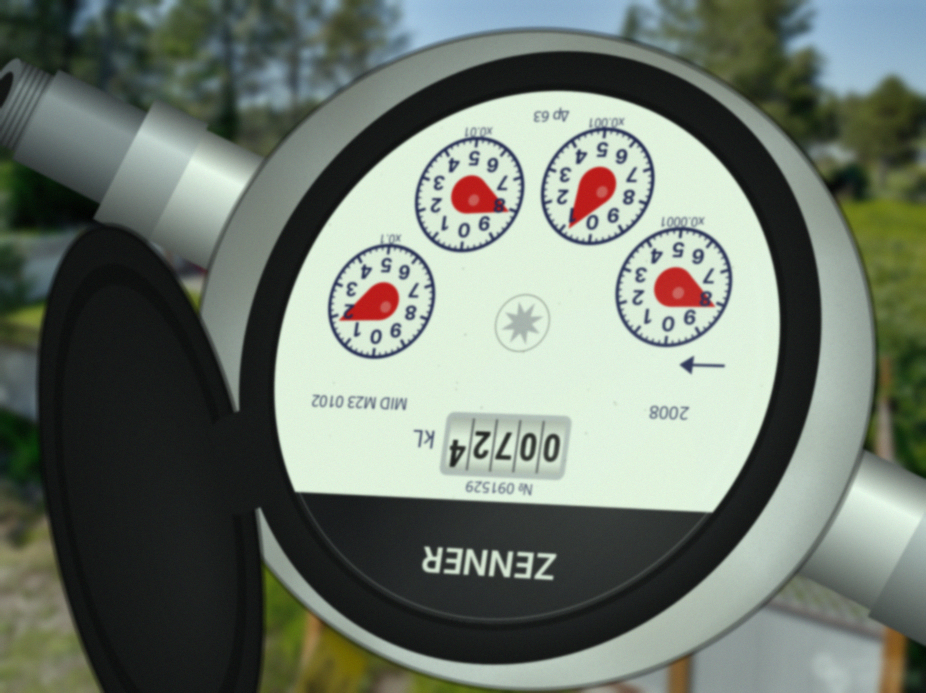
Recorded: 724.1808
